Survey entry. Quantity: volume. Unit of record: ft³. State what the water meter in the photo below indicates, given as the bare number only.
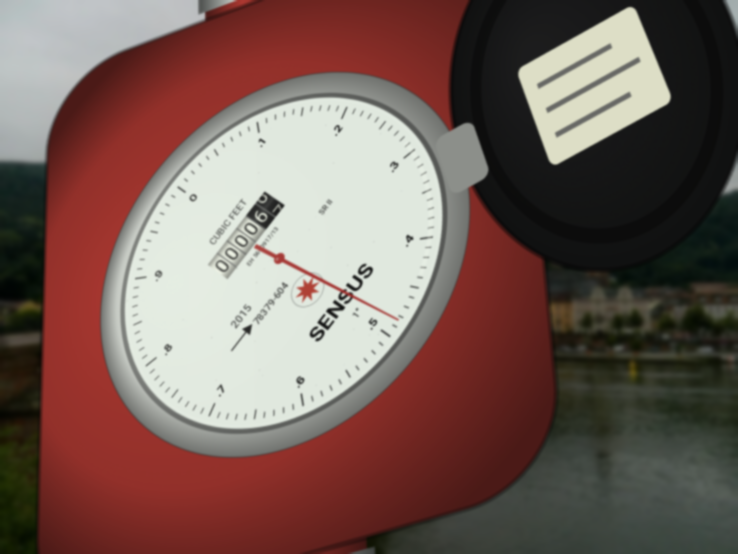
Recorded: 66.48
